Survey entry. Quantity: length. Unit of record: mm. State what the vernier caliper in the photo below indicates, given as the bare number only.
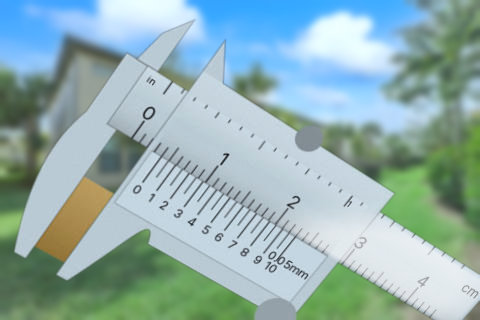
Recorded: 4.0
